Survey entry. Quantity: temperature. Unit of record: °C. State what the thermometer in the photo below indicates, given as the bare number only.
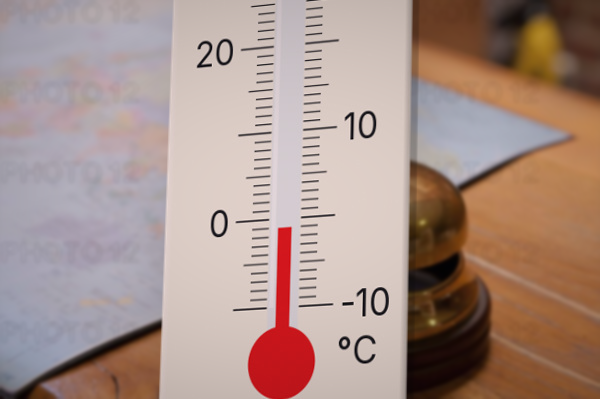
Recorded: -1
